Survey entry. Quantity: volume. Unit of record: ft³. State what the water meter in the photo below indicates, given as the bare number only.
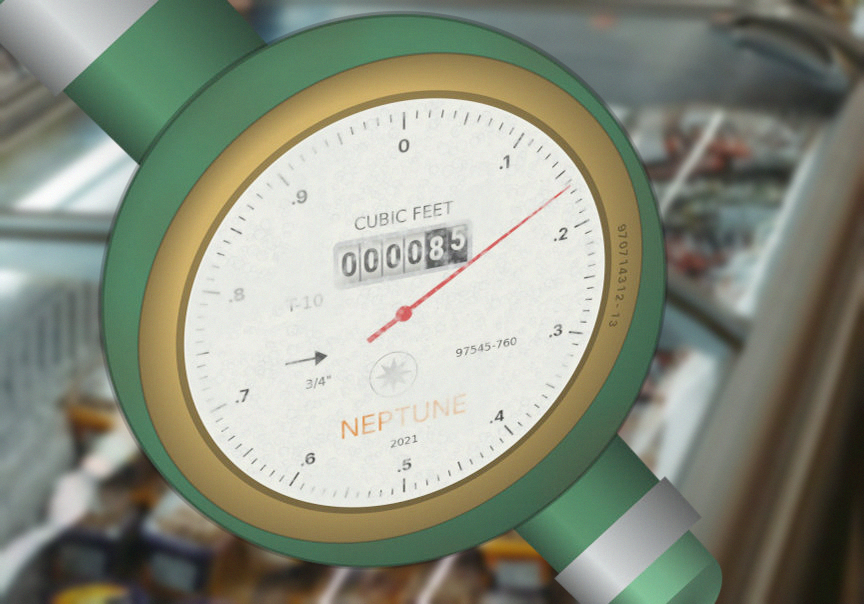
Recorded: 85.16
